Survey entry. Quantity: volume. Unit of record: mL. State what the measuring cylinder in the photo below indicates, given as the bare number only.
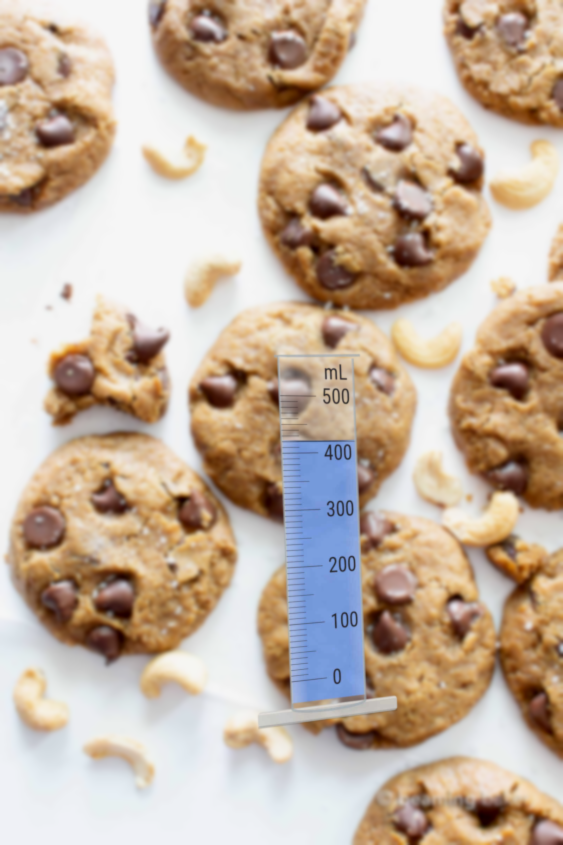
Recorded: 420
